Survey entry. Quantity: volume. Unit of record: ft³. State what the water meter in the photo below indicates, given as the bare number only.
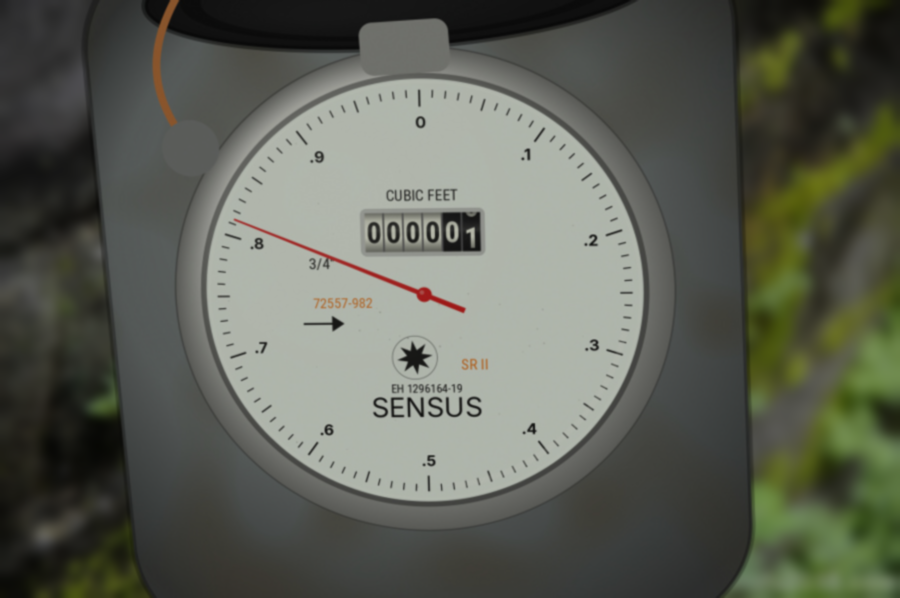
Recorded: 0.81
